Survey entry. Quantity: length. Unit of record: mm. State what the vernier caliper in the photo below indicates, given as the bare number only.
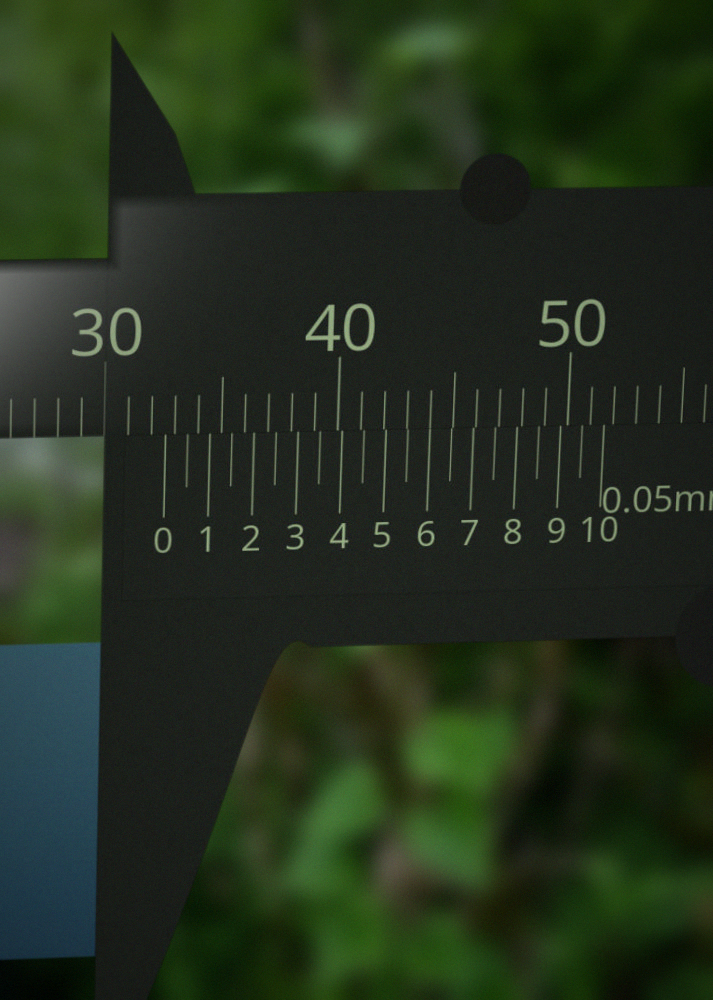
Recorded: 32.6
